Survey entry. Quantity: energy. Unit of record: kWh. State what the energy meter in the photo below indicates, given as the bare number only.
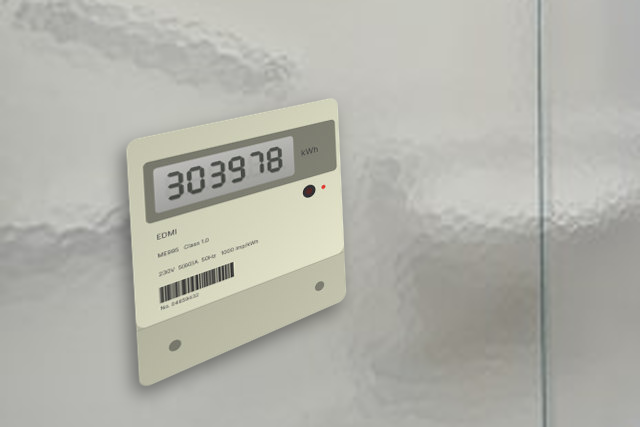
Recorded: 303978
